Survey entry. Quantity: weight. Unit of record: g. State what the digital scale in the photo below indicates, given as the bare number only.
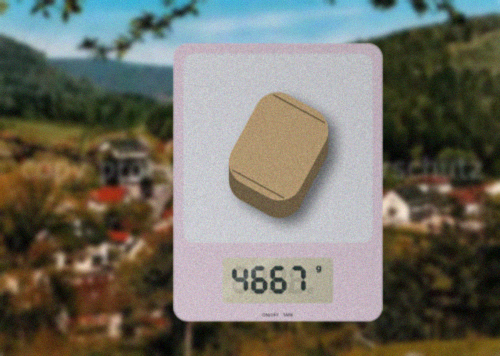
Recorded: 4667
